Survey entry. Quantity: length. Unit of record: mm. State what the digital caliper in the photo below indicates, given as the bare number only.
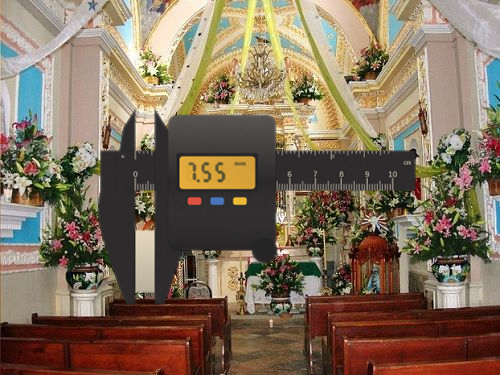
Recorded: 7.55
